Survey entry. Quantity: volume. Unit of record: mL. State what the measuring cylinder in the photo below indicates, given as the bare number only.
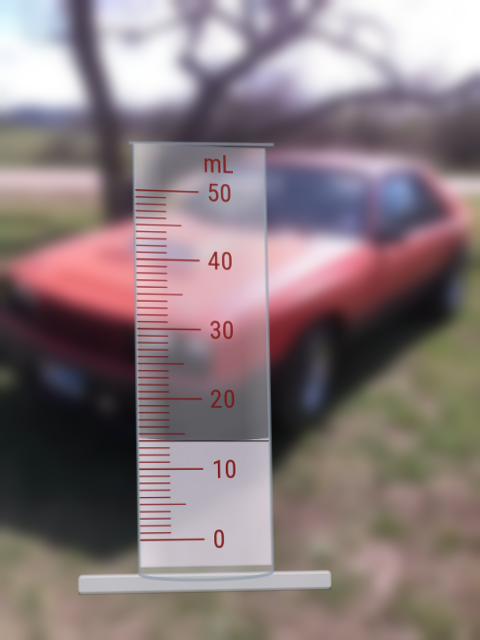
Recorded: 14
